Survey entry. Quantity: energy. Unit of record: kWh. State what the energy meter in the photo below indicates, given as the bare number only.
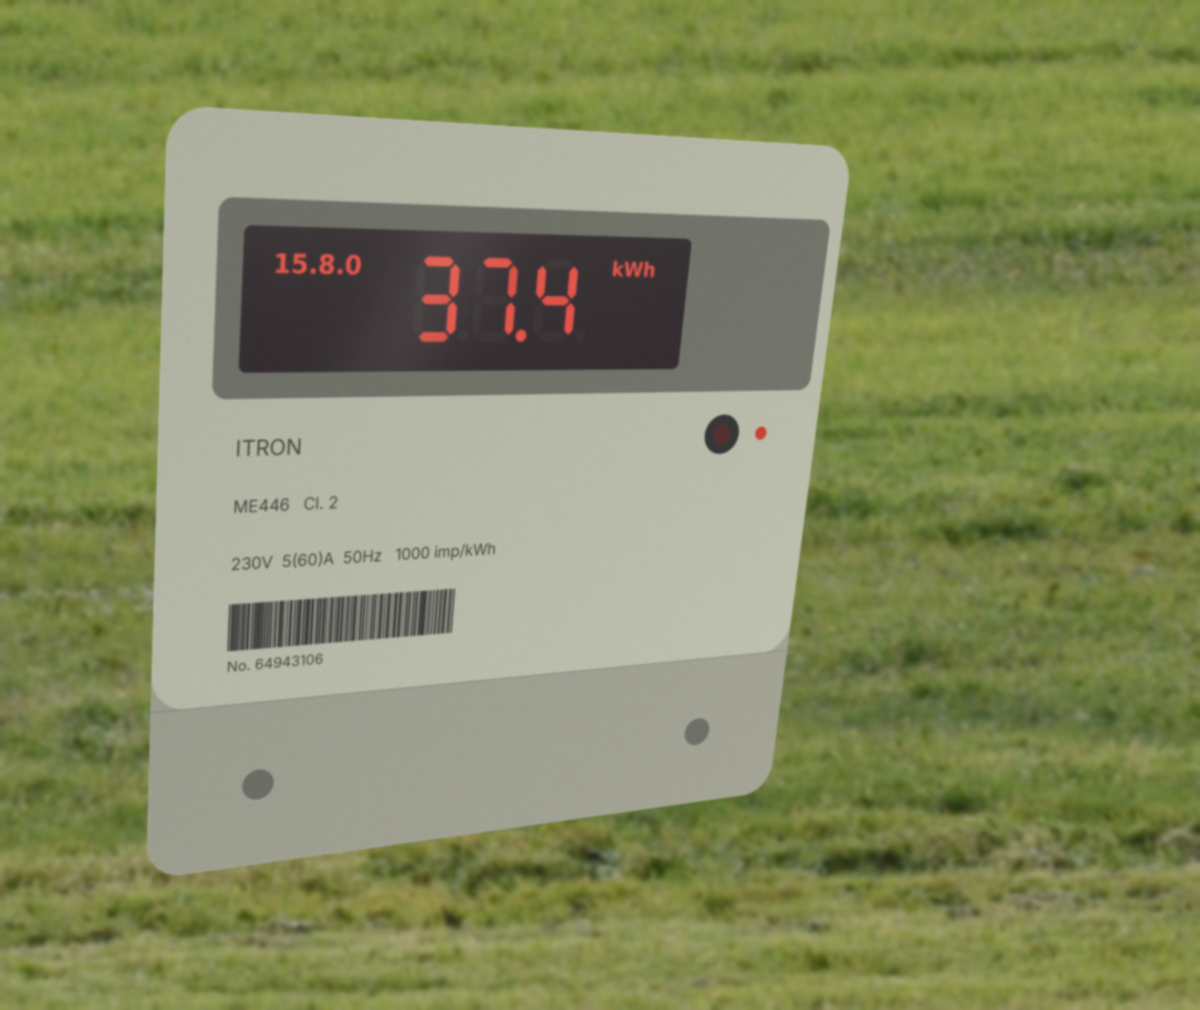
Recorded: 37.4
